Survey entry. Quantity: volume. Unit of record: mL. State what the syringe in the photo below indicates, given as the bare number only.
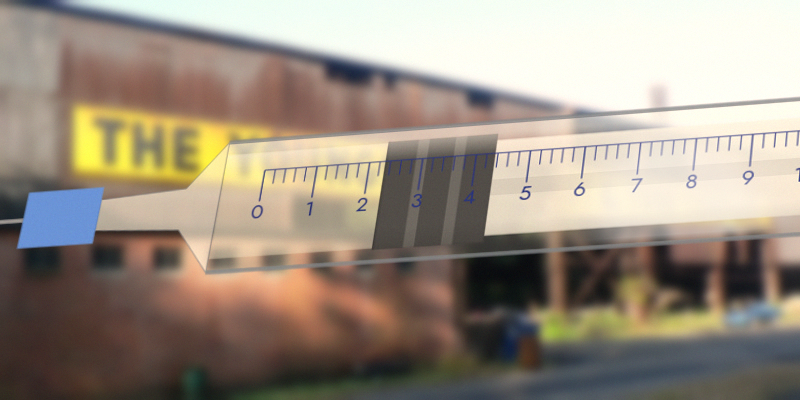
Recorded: 2.3
